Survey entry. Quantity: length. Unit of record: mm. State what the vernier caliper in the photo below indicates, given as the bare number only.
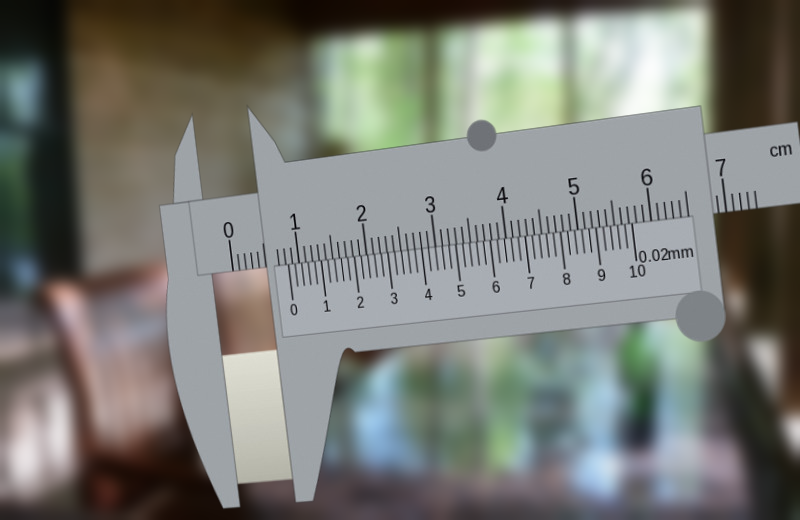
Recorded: 8.4
